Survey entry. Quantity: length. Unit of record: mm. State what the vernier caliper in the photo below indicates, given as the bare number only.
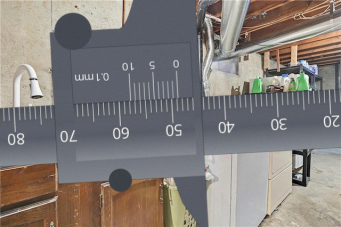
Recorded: 48.8
